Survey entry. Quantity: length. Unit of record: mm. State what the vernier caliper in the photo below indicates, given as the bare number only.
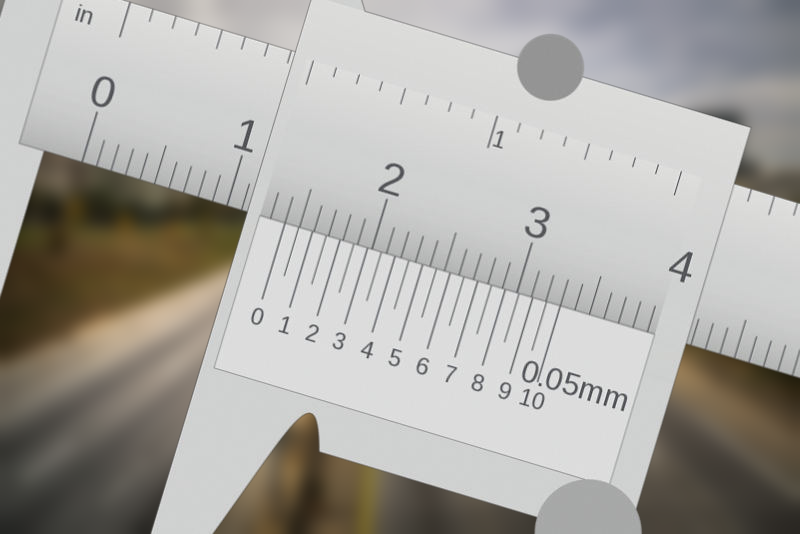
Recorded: 14.0
